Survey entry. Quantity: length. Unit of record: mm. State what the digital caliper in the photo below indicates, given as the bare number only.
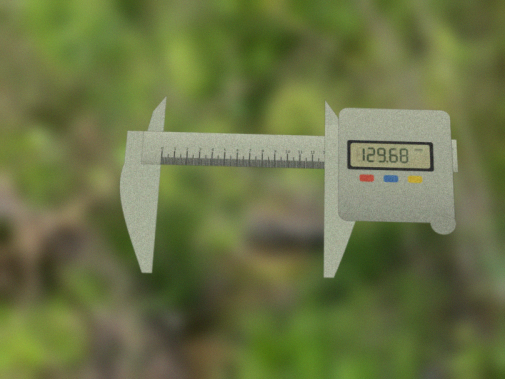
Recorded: 129.68
